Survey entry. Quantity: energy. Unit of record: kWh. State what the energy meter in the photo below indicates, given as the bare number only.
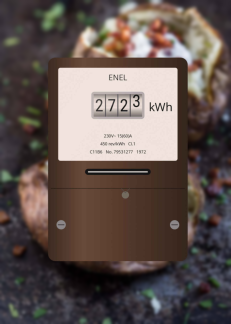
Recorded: 2723
